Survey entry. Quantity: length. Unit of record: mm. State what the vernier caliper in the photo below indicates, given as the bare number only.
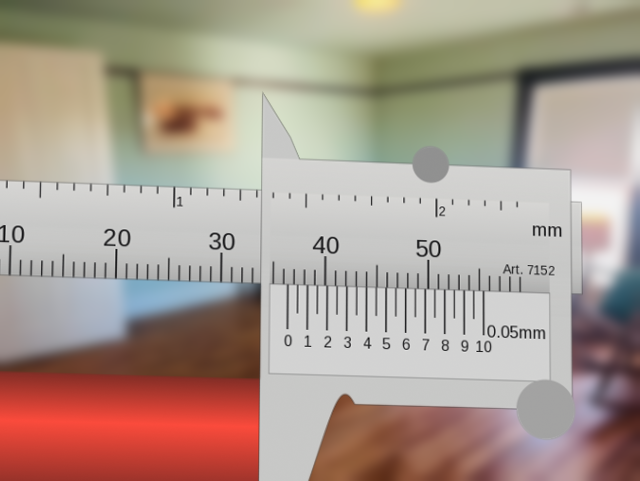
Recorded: 36.4
